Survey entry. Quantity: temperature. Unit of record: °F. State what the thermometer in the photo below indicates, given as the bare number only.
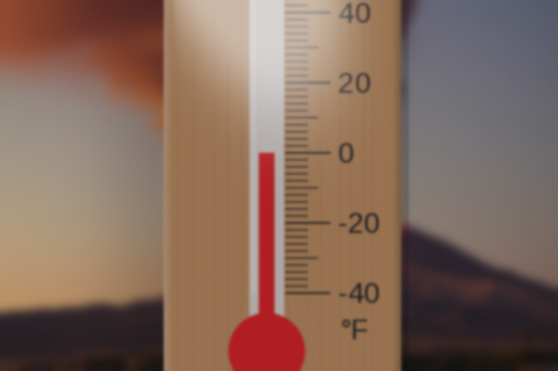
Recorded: 0
